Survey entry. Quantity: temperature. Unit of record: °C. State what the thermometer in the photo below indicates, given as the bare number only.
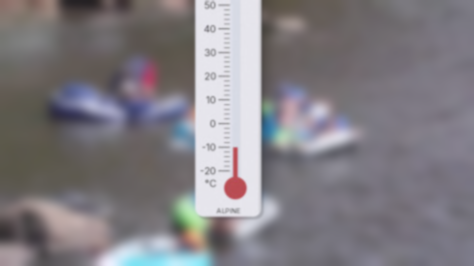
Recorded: -10
